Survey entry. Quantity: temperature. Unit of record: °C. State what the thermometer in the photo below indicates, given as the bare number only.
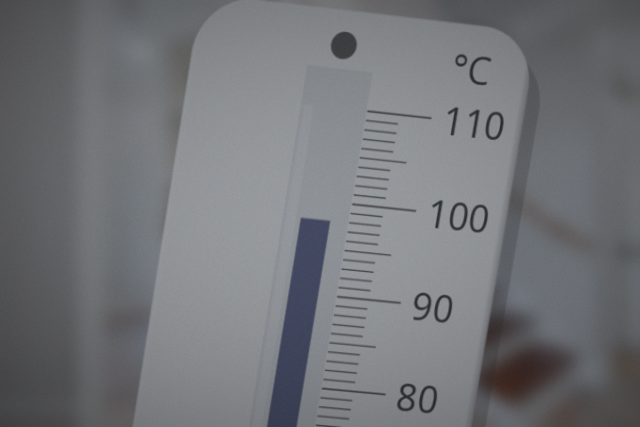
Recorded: 98
